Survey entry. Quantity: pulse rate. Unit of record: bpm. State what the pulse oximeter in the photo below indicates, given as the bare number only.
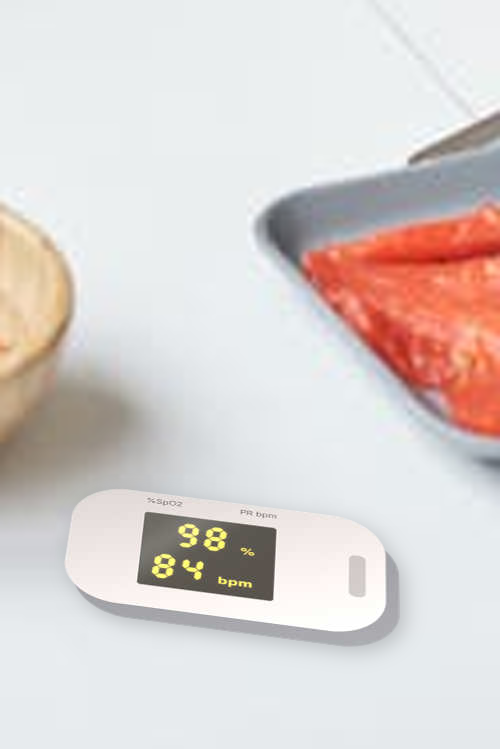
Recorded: 84
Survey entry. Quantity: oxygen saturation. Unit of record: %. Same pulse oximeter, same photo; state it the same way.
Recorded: 98
